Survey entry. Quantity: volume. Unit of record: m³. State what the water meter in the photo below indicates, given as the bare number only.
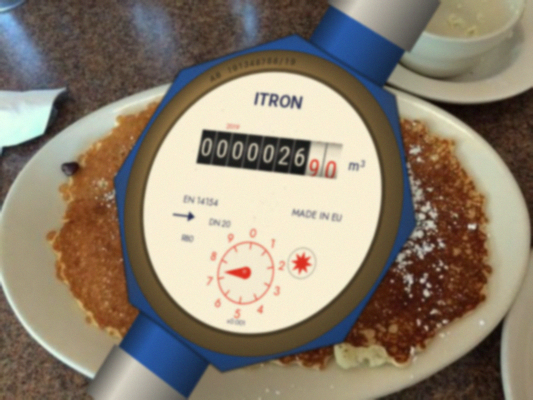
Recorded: 26.897
